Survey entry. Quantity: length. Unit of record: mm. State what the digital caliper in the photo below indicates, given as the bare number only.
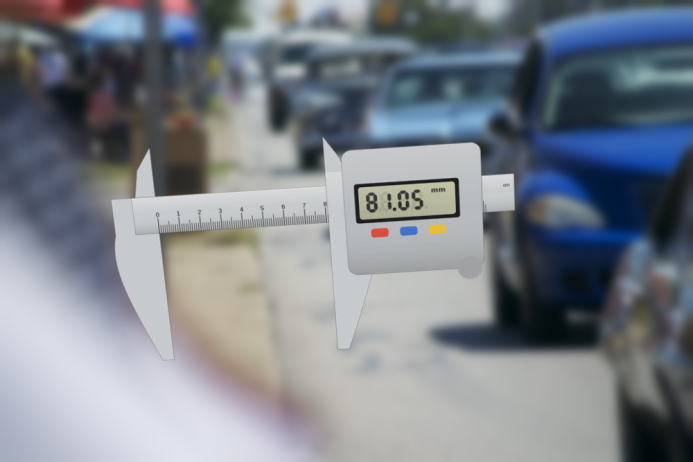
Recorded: 81.05
